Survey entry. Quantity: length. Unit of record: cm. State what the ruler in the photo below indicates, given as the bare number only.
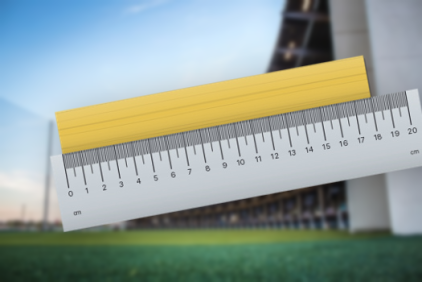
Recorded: 18
